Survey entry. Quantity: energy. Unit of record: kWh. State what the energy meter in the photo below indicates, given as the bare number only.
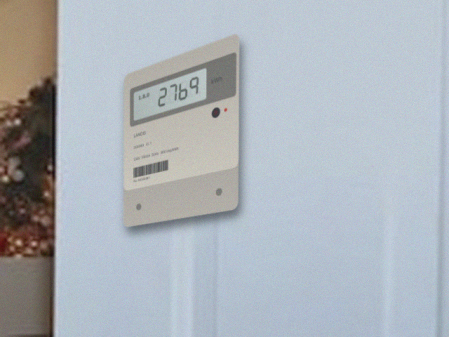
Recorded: 2769
